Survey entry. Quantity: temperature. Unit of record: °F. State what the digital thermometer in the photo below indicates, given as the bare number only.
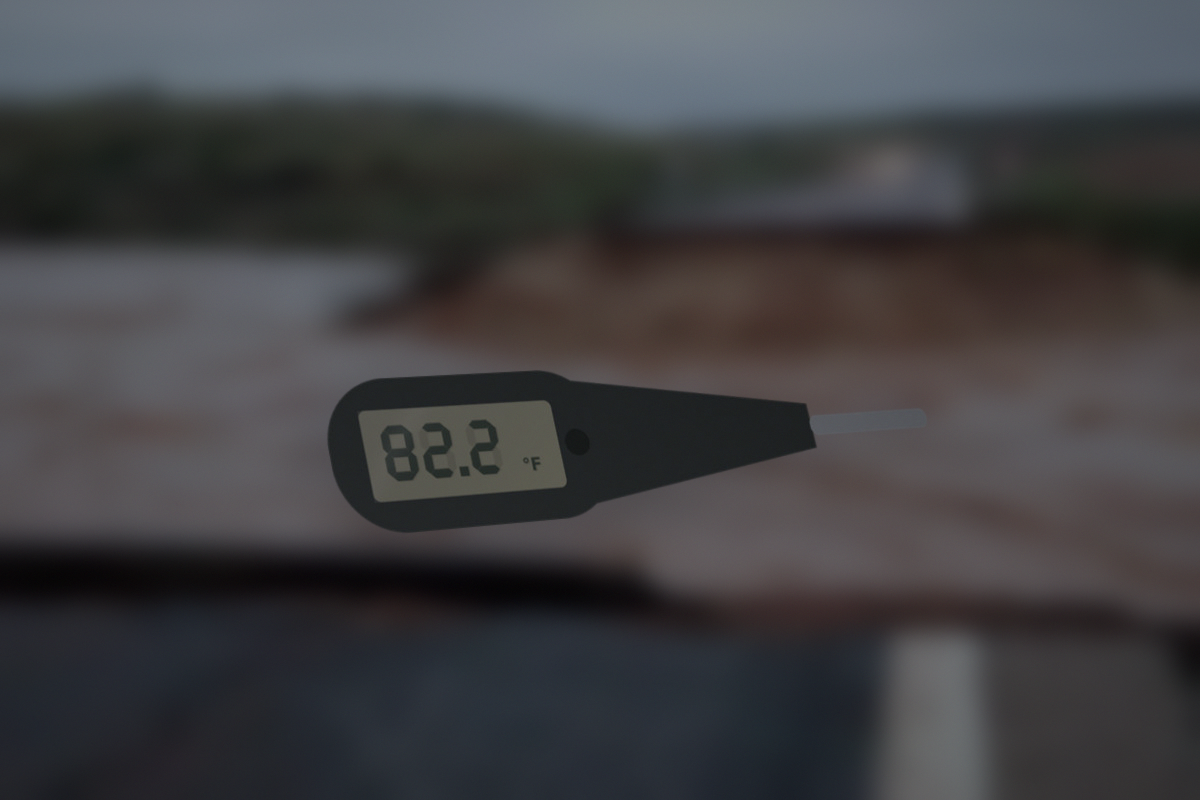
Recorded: 82.2
